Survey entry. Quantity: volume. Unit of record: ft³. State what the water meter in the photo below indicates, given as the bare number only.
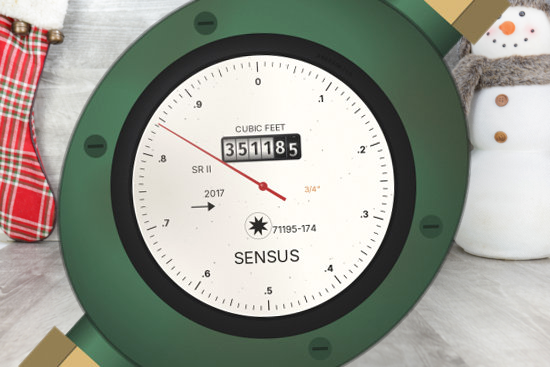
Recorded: 351184.84
